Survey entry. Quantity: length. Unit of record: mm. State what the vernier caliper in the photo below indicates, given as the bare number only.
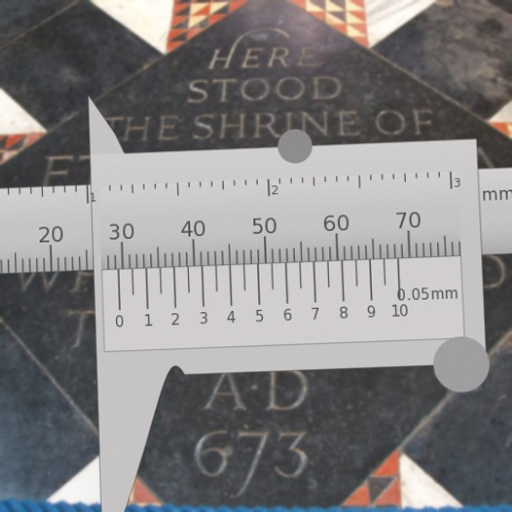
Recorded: 29.4
